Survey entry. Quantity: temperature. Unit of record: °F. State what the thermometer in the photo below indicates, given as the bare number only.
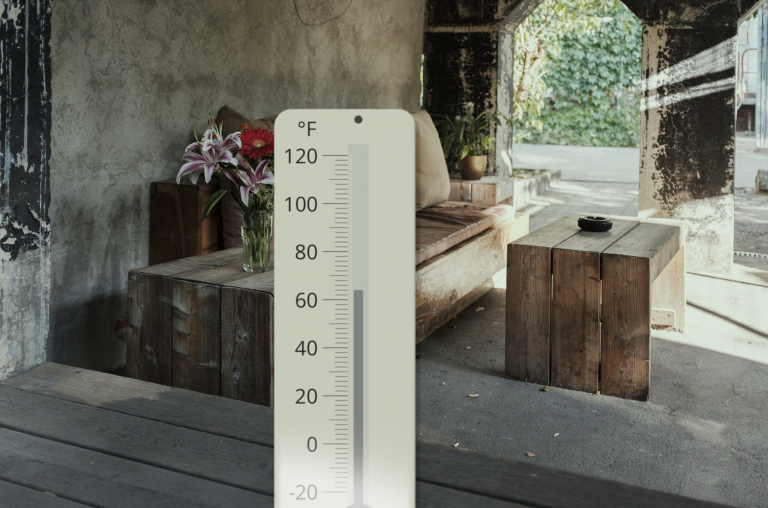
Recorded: 64
